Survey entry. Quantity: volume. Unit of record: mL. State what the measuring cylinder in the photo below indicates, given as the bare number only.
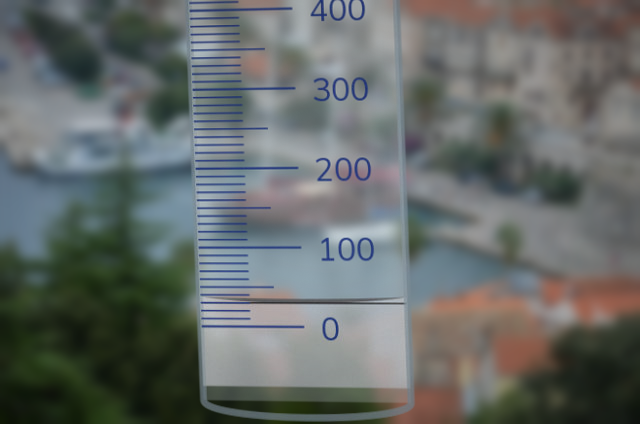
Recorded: 30
